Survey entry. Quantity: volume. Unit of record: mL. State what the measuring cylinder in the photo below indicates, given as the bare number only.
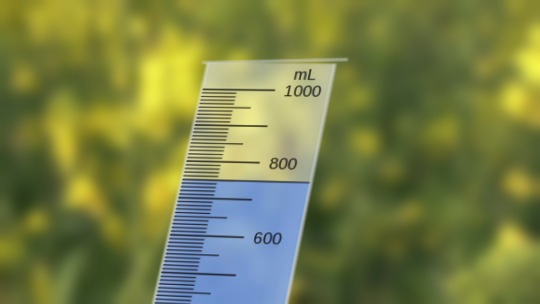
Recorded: 750
